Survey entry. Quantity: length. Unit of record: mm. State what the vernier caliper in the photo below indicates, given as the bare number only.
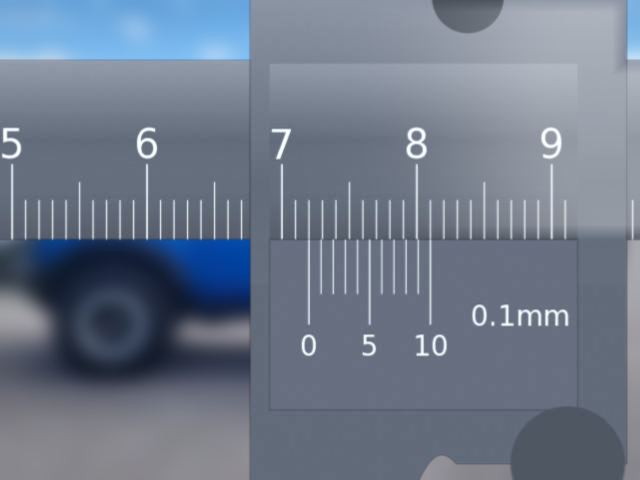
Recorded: 72.0
